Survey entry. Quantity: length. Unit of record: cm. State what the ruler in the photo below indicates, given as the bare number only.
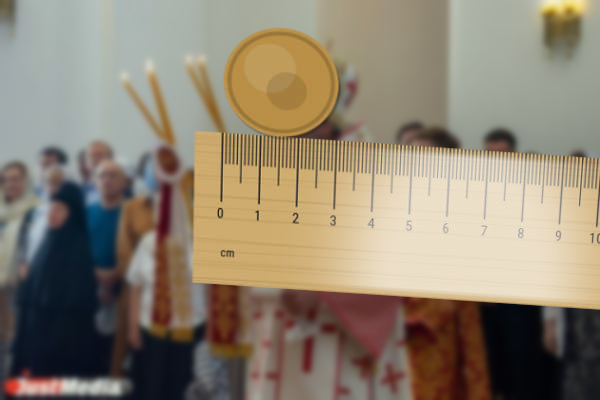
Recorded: 3
